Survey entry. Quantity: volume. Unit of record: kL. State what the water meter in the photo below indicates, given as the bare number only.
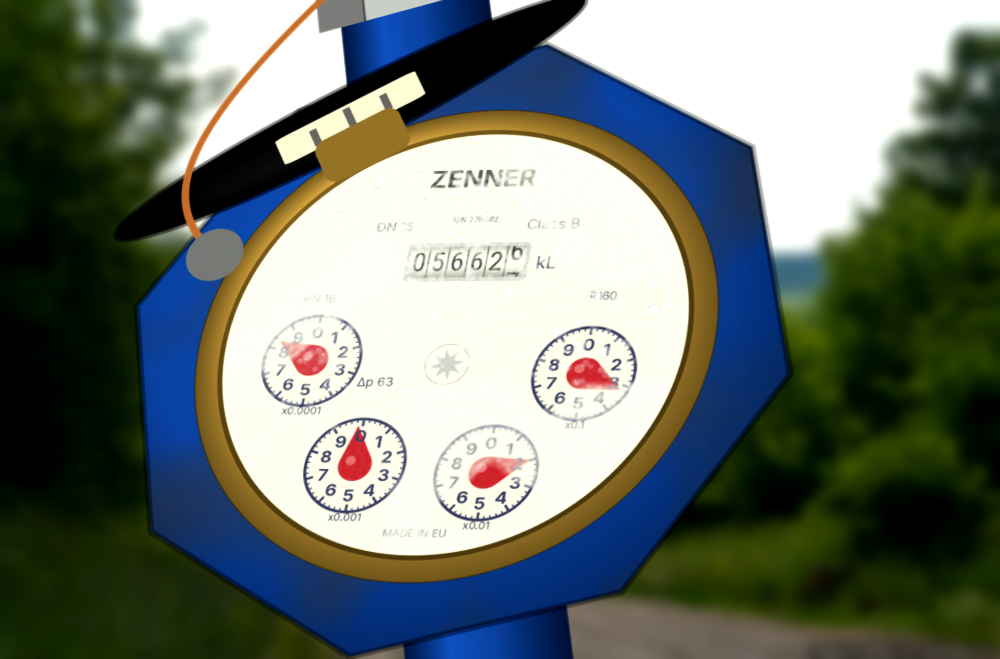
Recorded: 56626.3198
